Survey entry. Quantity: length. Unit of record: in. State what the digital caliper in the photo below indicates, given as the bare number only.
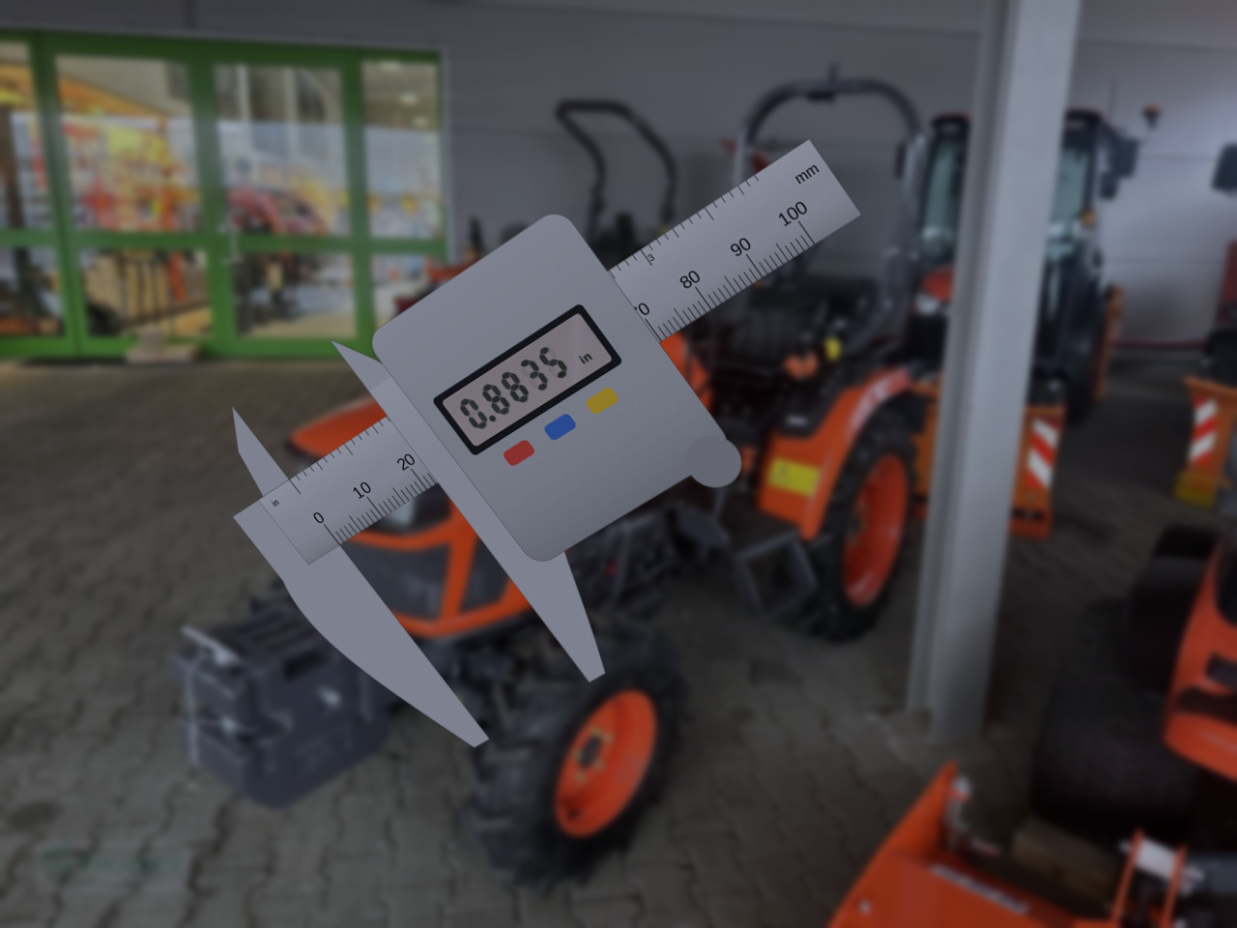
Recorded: 0.8835
